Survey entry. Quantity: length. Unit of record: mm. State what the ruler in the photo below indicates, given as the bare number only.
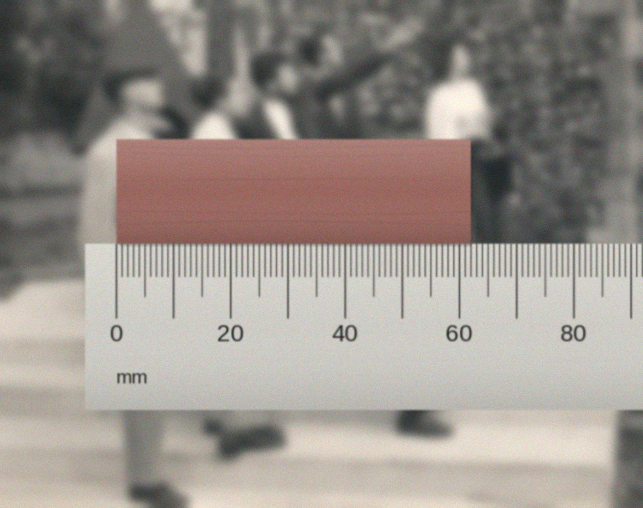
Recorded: 62
